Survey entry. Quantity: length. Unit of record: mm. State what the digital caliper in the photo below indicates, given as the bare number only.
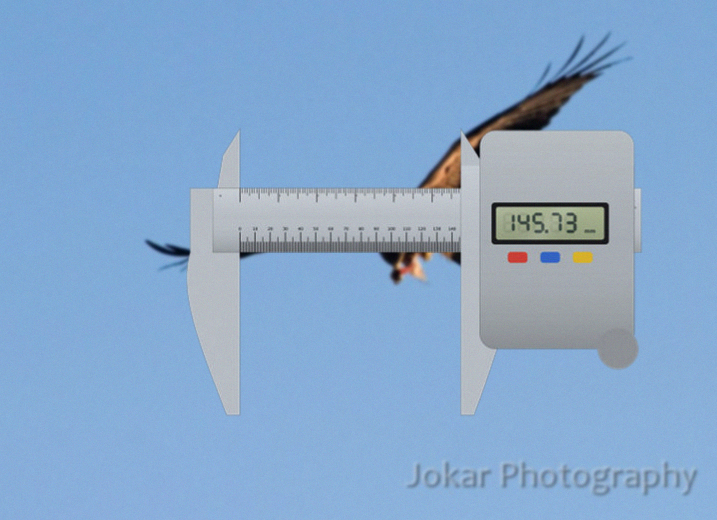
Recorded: 145.73
